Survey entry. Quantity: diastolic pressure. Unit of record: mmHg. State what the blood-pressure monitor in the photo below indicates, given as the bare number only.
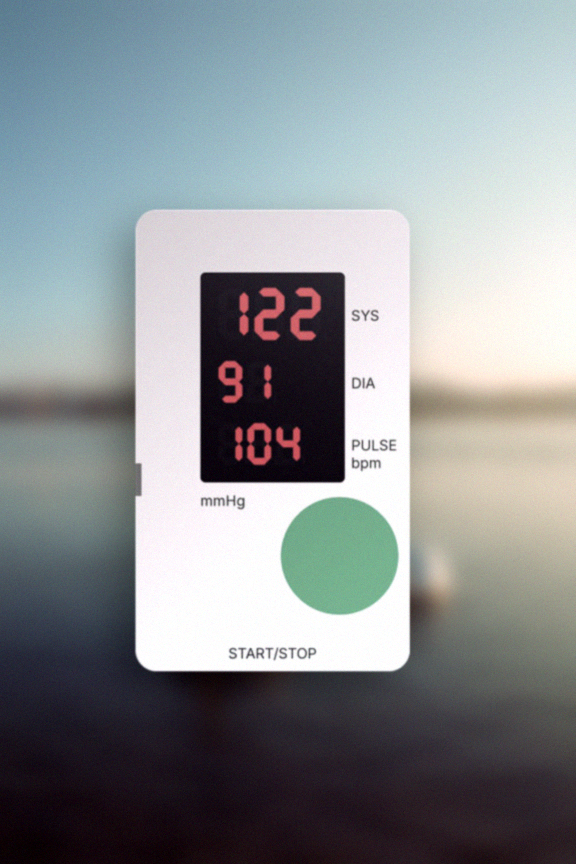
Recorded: 91
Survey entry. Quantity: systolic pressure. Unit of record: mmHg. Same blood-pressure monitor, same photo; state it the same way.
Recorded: 122
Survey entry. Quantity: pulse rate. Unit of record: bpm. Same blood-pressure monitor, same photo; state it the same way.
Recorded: 104
